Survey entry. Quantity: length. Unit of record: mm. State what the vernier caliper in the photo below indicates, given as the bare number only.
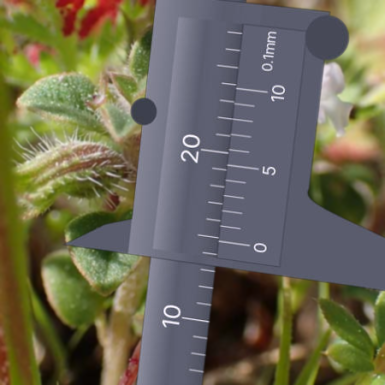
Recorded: 14.8
